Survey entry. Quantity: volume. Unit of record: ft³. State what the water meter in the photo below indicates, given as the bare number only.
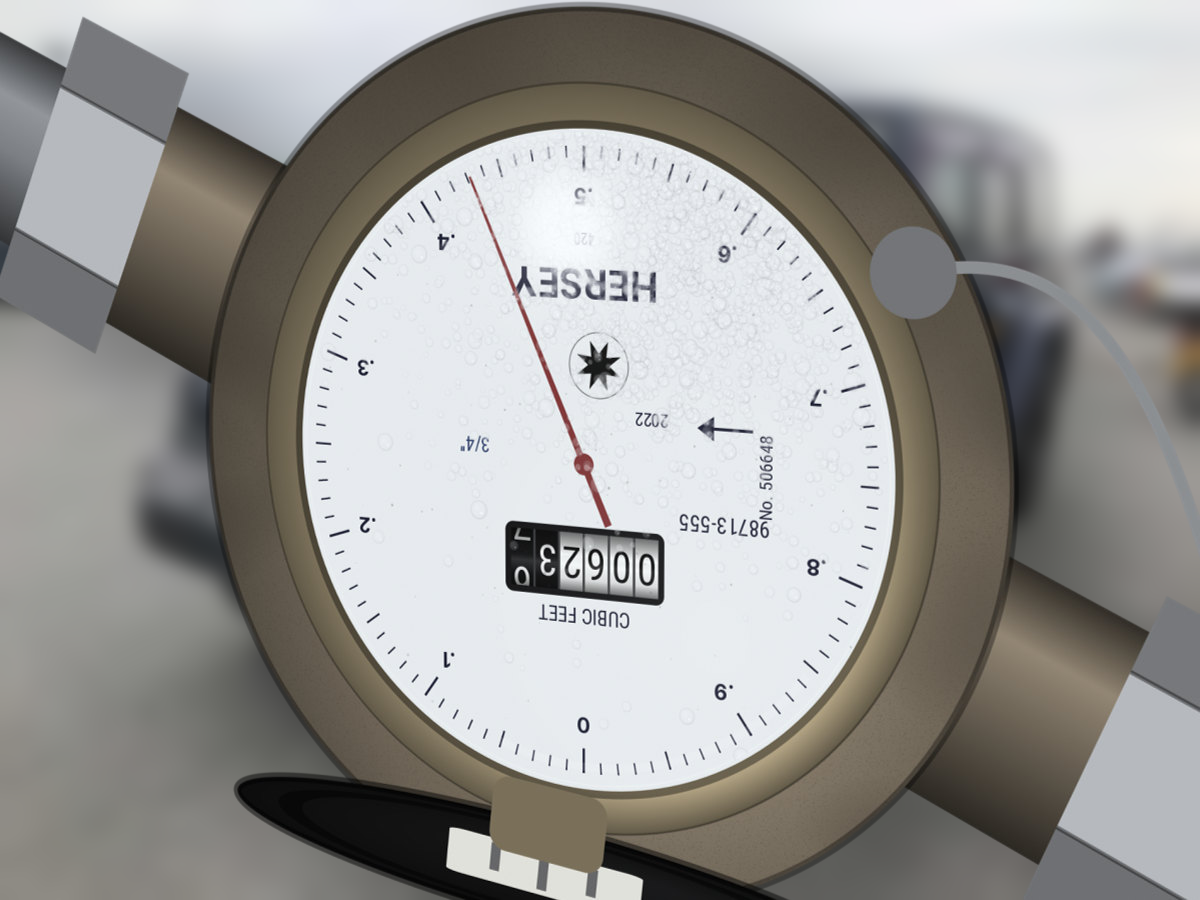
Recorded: 6236.43
